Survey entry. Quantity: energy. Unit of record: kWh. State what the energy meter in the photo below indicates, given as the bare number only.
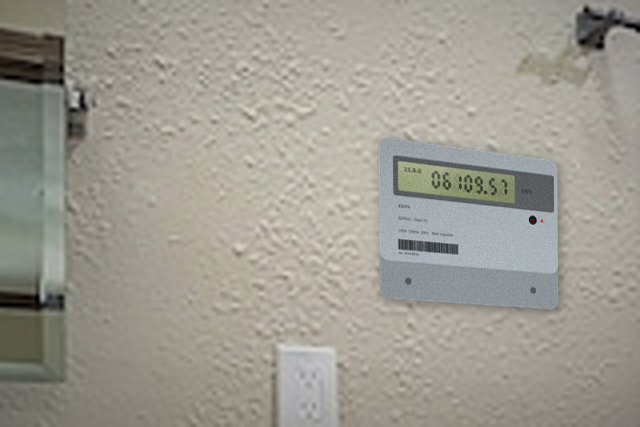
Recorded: 6109.57
